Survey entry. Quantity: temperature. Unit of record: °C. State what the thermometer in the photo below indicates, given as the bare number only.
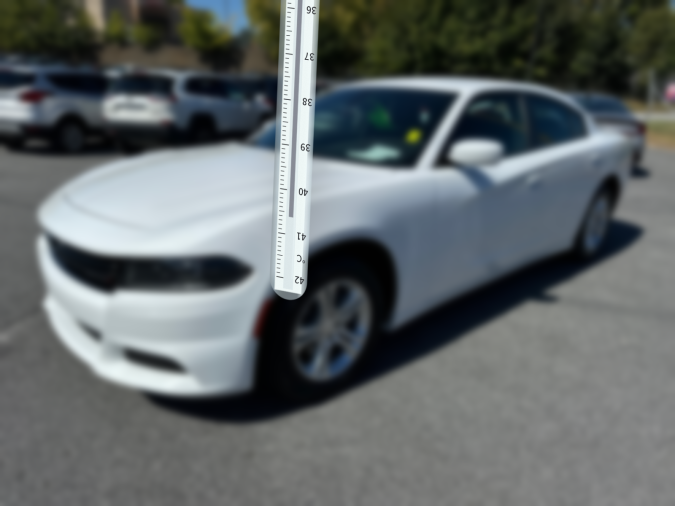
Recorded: 40.6
